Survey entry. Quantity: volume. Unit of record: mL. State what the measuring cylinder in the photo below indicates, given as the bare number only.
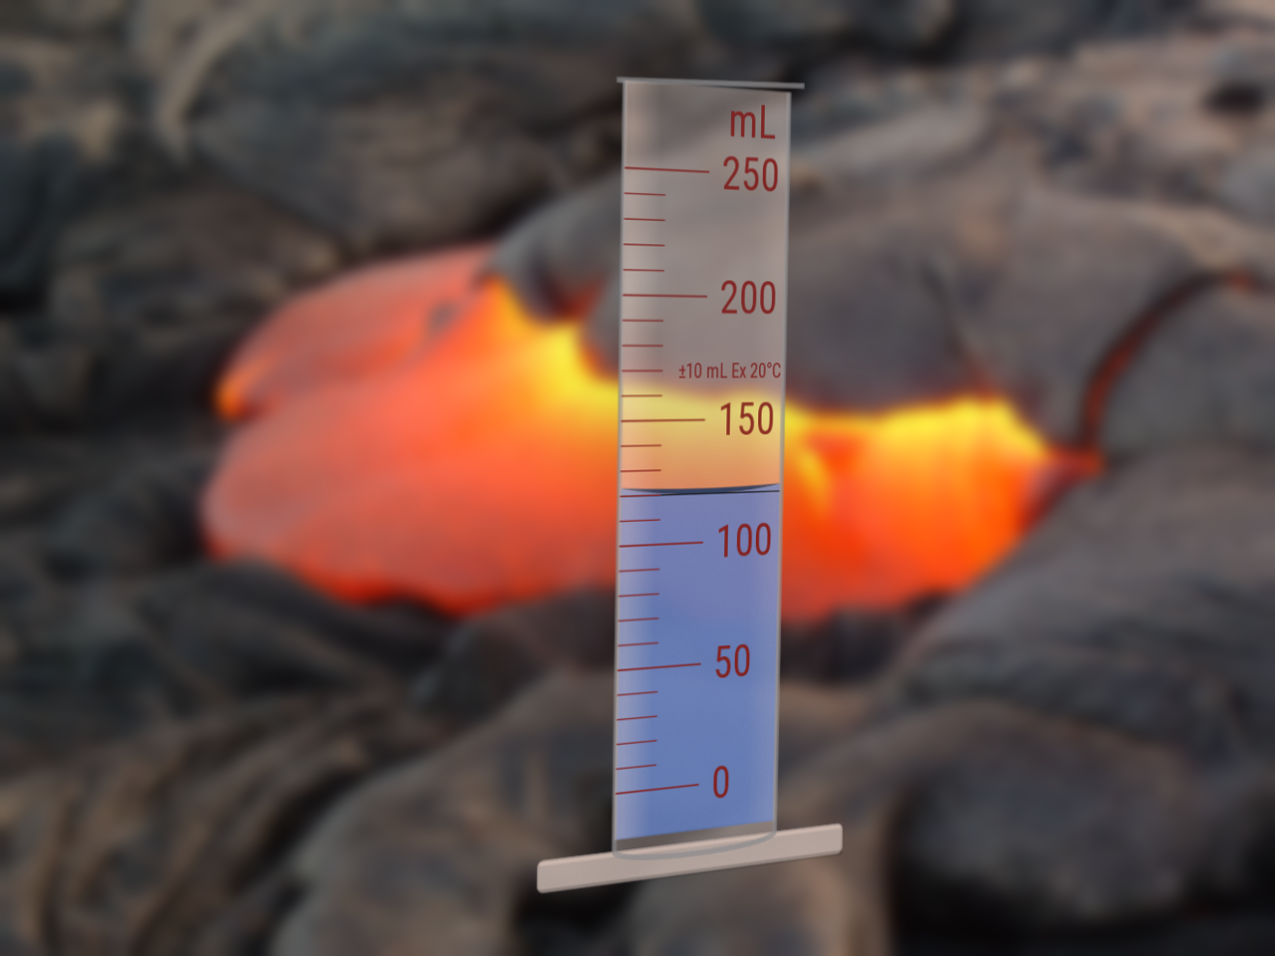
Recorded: 120
